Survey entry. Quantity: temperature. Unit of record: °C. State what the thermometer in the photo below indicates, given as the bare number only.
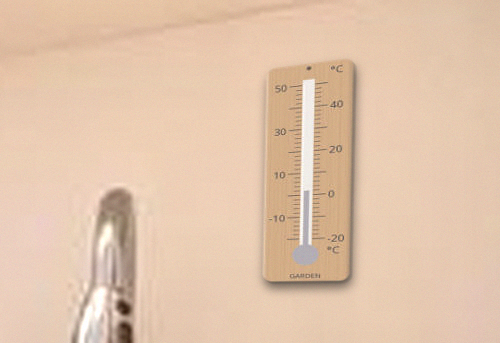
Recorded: 2
